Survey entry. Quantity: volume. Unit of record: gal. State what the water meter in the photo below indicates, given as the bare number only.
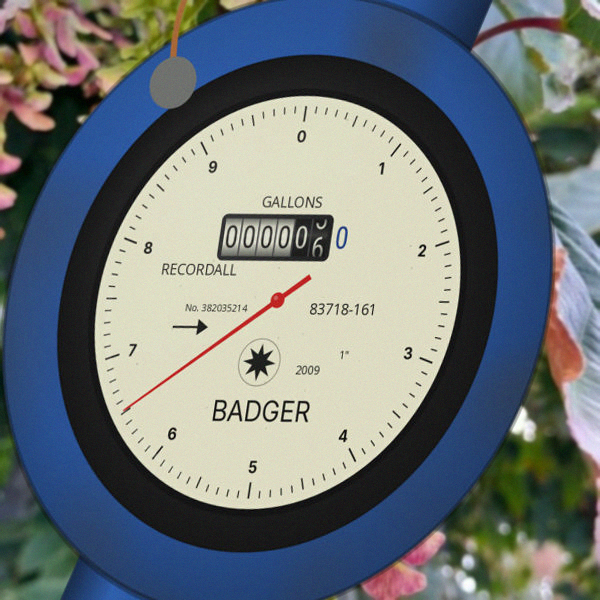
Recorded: 56.5
